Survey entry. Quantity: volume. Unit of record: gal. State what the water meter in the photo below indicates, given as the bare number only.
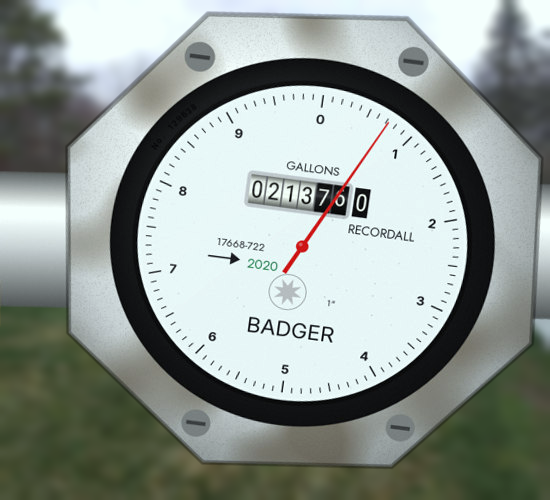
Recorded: 213760.7
